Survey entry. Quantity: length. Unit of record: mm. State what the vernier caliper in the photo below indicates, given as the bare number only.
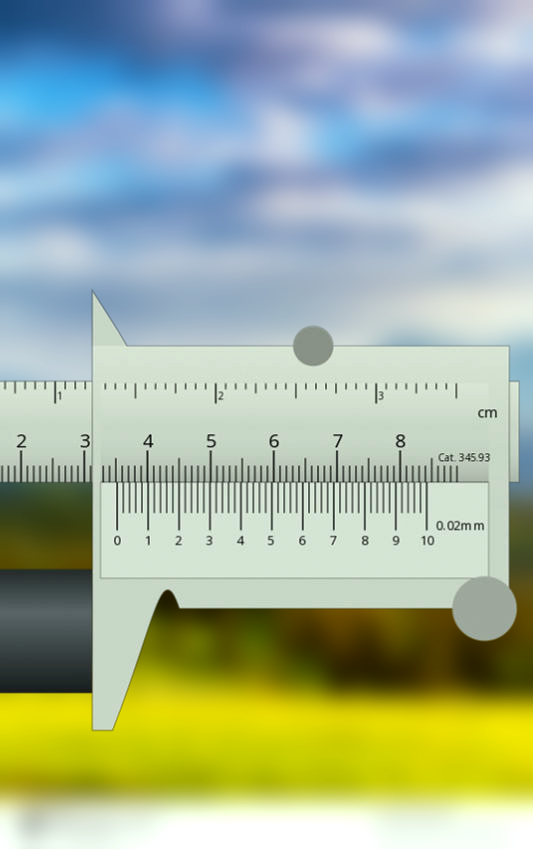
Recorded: 35.2
